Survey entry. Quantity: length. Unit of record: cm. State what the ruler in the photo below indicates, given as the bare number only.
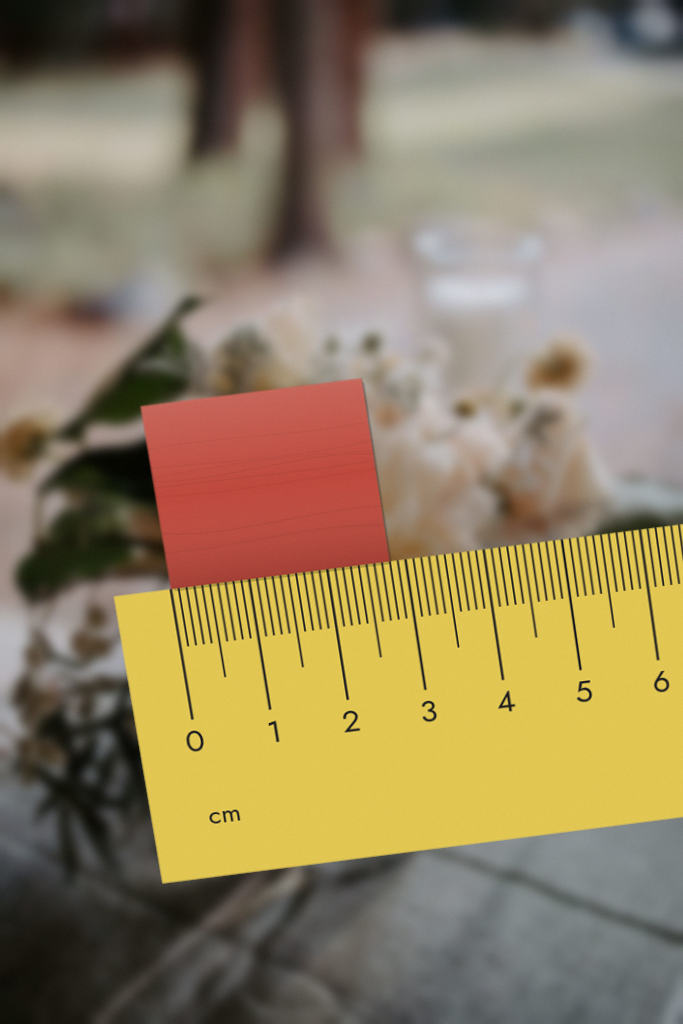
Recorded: 2.8
